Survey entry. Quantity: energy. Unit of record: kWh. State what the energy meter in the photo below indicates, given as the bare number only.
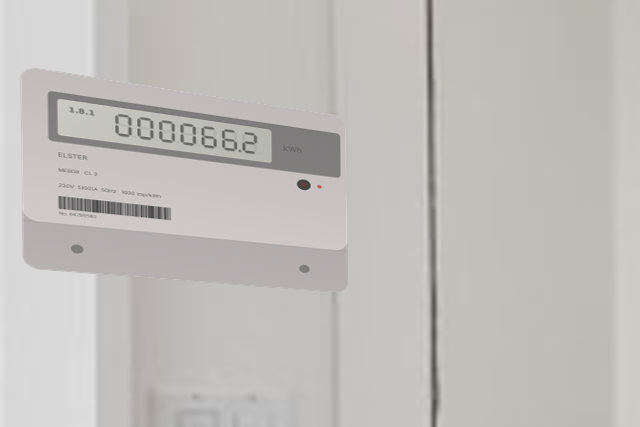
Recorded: 66.2
